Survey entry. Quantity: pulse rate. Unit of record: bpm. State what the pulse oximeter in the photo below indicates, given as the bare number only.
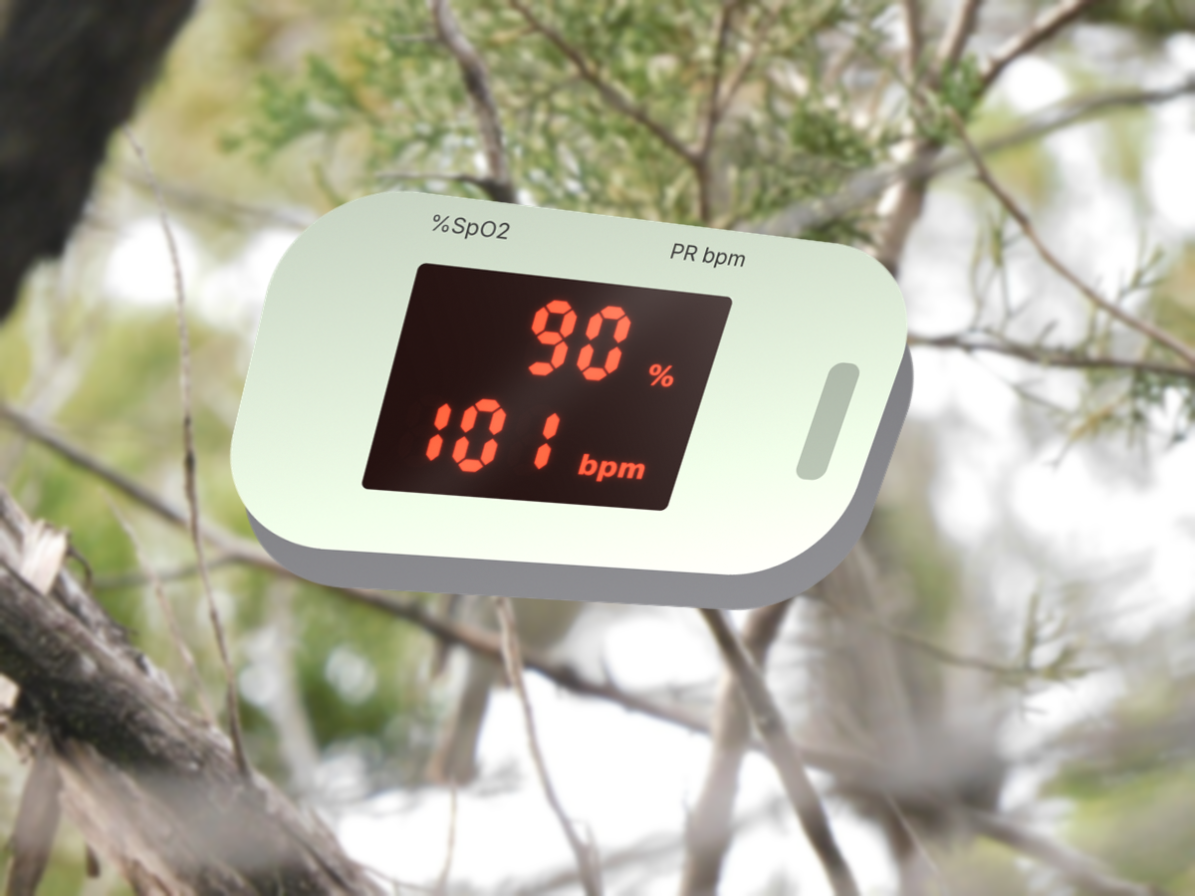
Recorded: 101
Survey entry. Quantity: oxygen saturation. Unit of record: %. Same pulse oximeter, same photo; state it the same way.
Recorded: 90
